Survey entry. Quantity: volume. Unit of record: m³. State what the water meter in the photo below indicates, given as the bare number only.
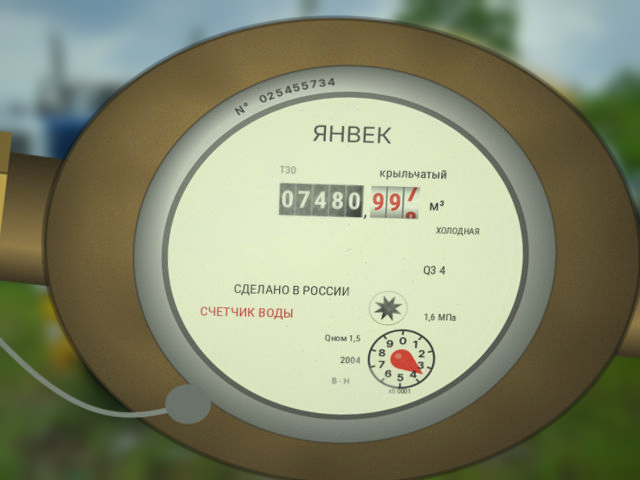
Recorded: 7480.9973
